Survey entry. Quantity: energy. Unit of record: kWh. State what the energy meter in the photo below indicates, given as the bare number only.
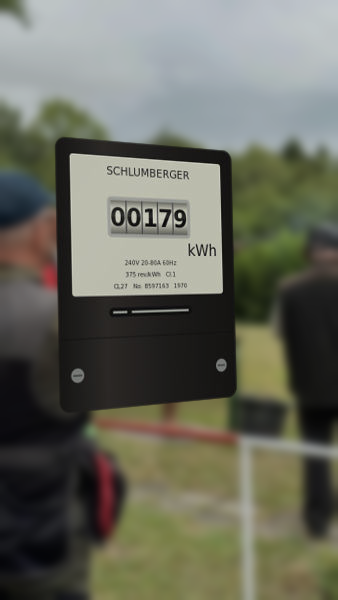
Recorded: 179
